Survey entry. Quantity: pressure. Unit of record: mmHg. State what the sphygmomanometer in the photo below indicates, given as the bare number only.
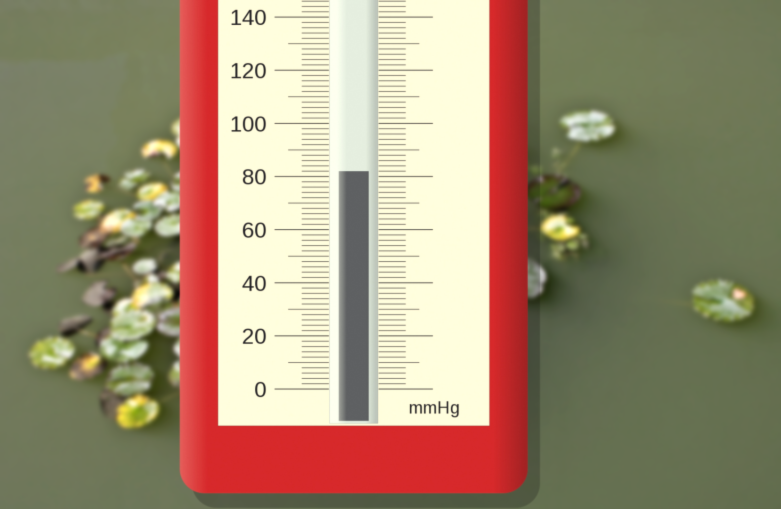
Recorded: 82
